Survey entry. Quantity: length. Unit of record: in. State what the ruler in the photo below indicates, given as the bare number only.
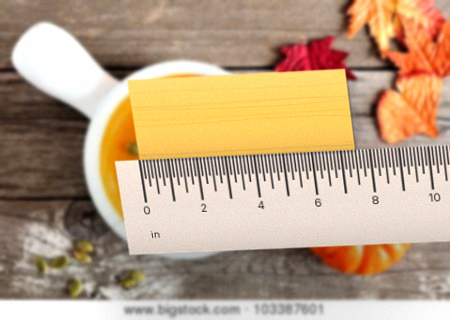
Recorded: 7.5
